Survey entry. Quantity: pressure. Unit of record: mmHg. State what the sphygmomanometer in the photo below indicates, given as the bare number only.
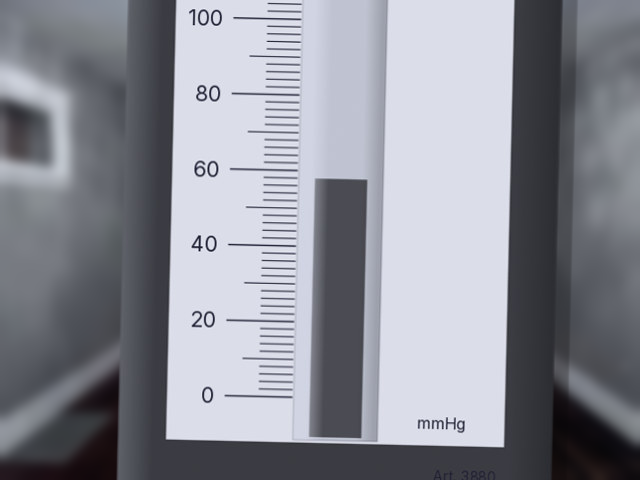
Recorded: 58
